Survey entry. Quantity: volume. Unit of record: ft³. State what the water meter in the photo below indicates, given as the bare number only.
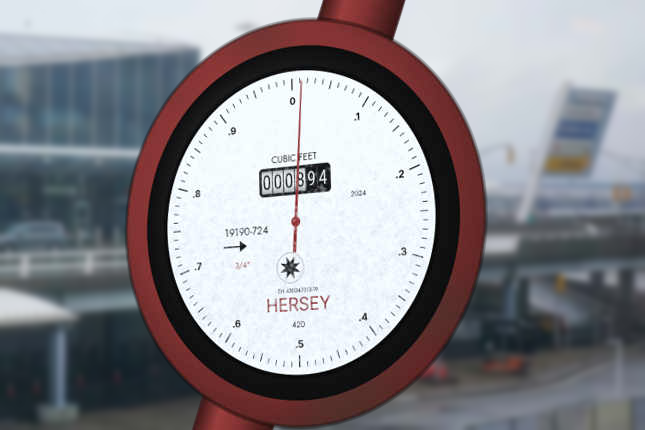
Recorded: 894.01
